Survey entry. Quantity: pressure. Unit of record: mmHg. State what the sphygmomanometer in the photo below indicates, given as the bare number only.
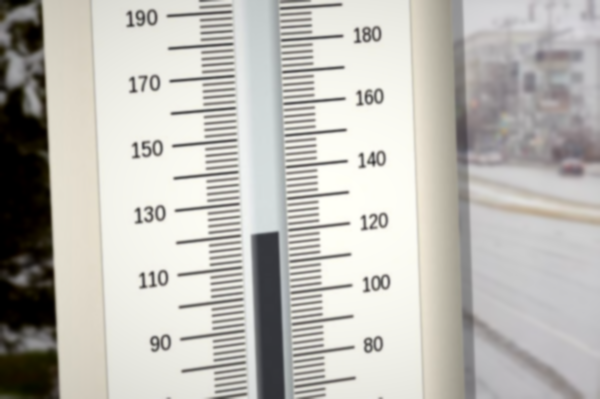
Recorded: 120
